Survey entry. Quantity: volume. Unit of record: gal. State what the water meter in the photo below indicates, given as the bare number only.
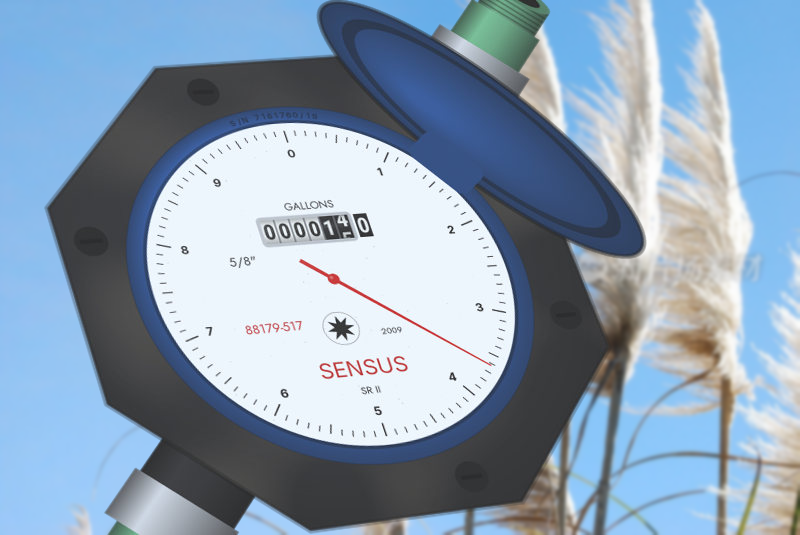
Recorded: 143.6
